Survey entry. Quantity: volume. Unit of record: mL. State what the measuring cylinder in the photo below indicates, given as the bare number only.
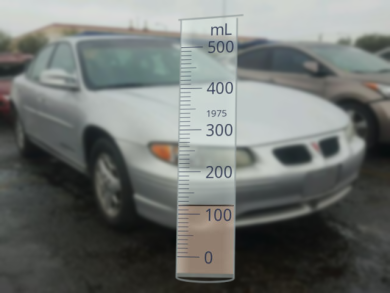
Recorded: 120
